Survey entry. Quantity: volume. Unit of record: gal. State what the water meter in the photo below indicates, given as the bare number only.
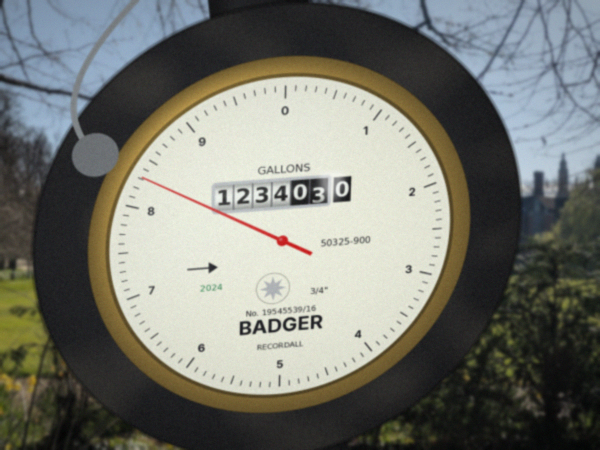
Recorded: 1234028.3
